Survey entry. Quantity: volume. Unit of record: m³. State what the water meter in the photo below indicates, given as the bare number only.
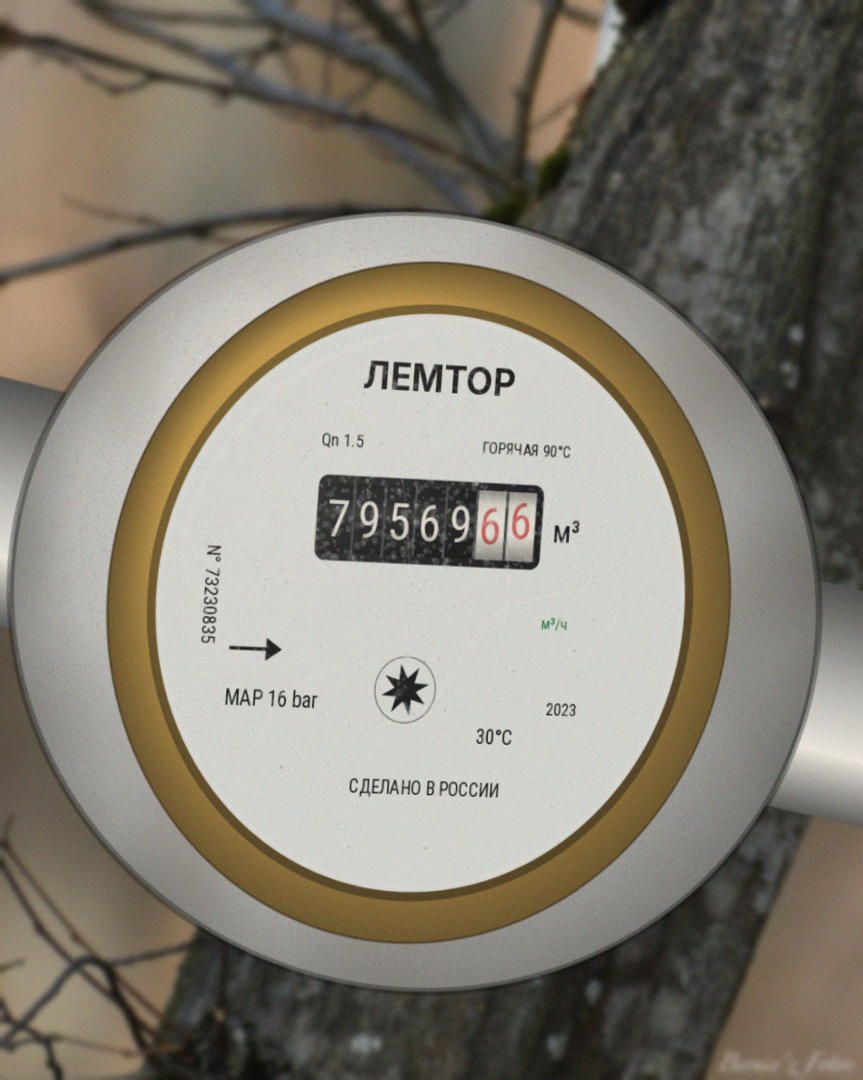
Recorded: 79569.66
